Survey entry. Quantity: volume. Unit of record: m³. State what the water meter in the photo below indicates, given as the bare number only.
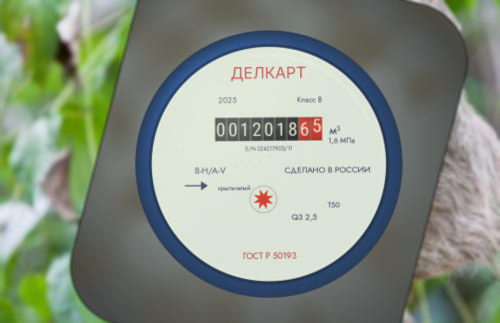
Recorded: 12018.65
